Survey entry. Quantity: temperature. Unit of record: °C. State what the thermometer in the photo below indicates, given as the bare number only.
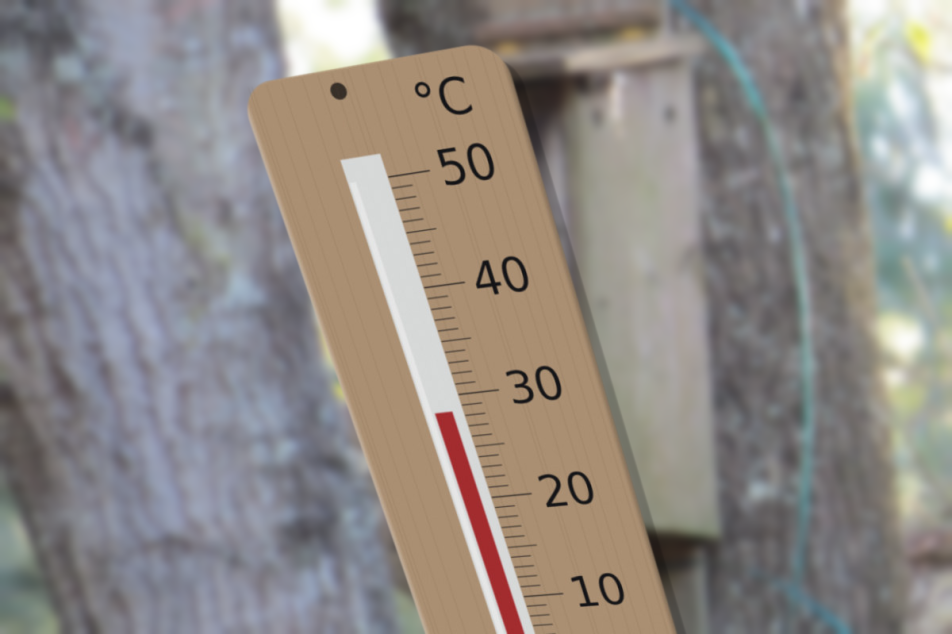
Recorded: 28.5
